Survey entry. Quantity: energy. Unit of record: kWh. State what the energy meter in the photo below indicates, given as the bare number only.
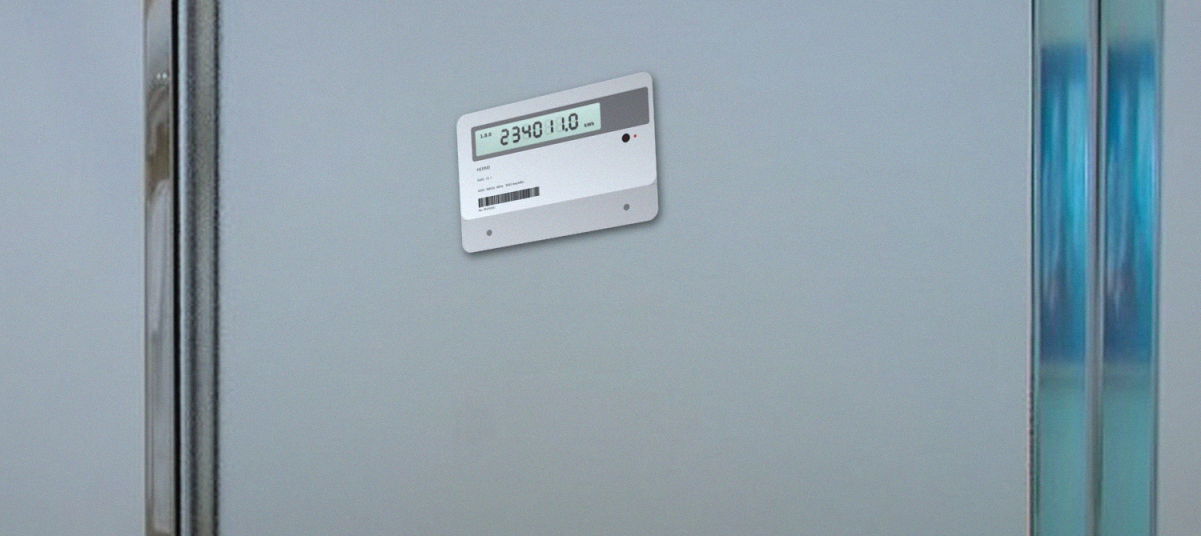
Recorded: 234011.0
